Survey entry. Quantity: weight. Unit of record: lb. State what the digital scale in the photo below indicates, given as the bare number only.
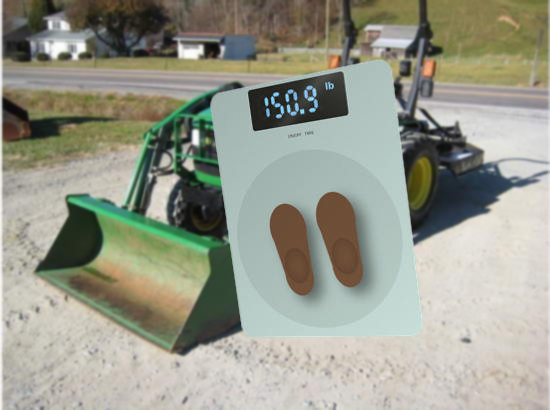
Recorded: 150.9
